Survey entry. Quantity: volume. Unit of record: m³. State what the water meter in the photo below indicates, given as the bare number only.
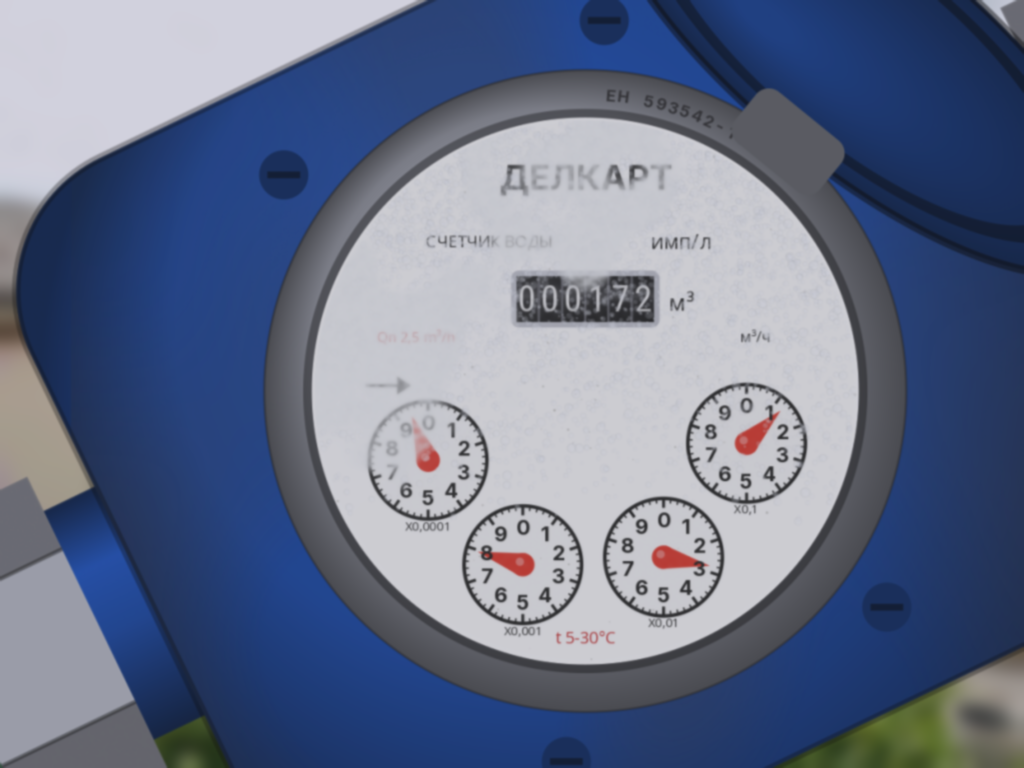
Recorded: 172.1279
